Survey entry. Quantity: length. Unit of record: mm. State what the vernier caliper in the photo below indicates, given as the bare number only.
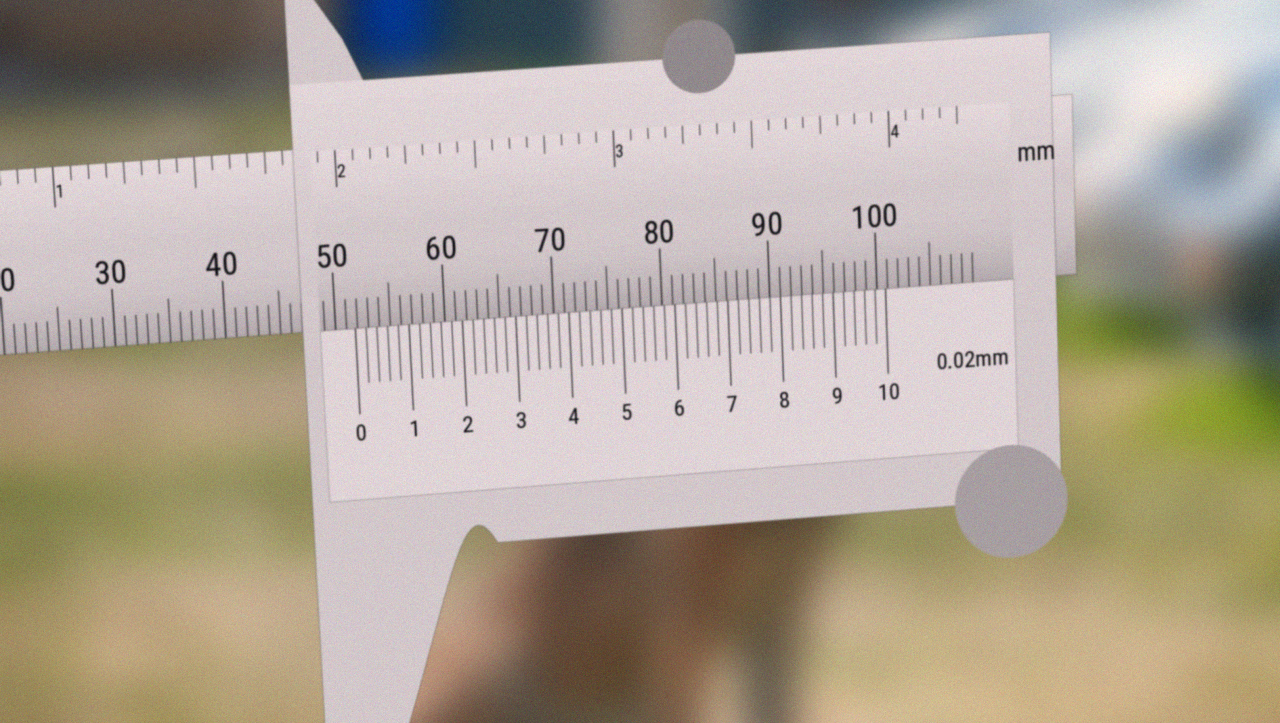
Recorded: 51.8
